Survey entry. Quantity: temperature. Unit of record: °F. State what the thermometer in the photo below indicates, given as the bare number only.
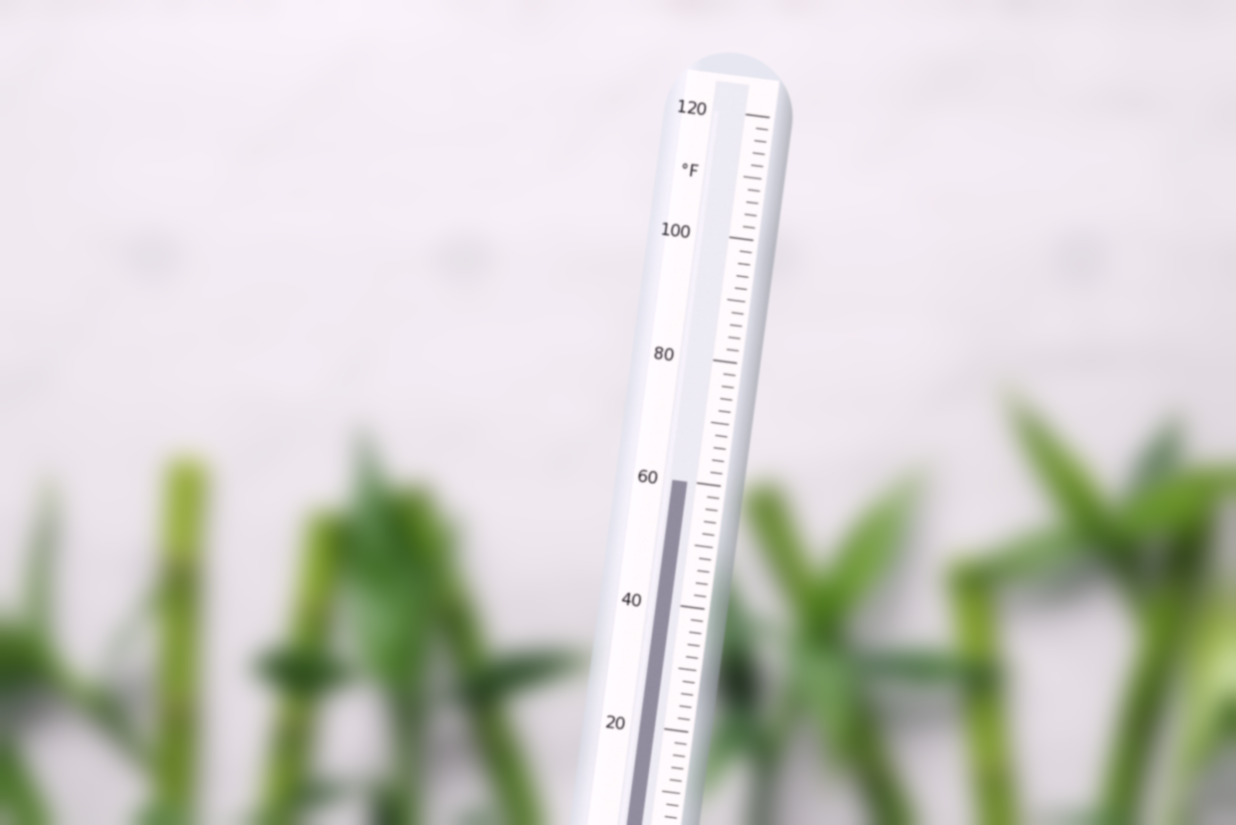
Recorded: 60
